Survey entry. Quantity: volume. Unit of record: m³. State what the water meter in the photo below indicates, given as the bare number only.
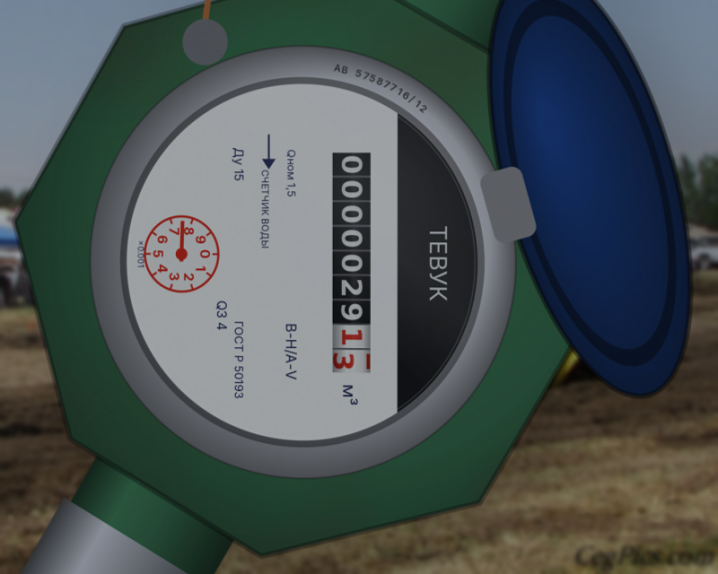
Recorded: 29.127
